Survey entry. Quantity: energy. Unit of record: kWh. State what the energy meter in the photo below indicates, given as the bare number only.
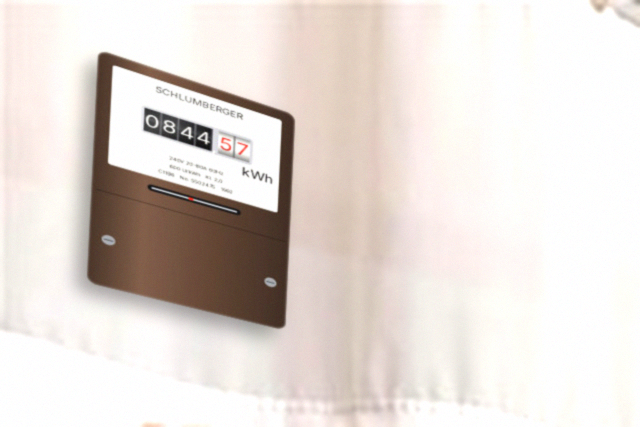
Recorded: 844.57
